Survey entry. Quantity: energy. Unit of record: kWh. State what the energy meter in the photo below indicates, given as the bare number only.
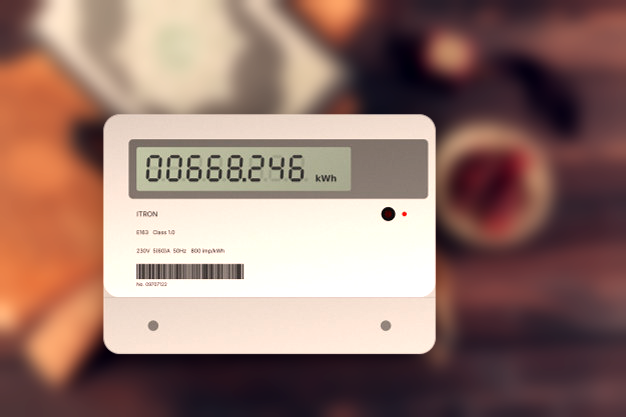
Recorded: 668.246
